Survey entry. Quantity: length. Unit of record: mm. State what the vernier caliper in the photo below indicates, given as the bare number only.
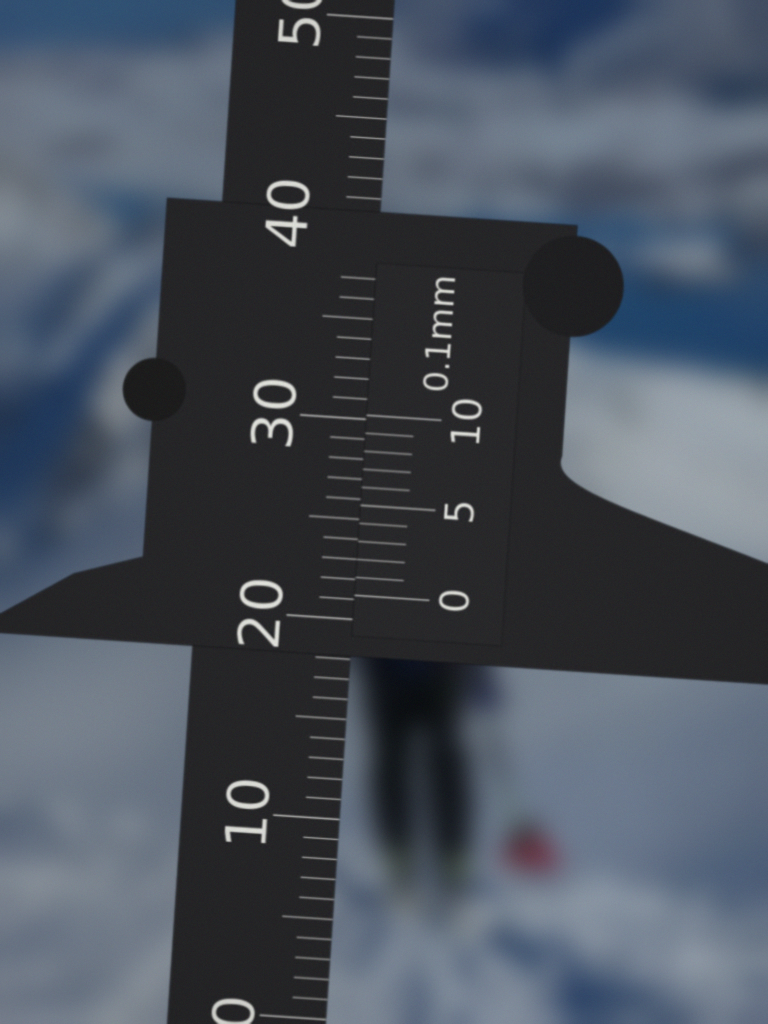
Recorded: 21.2
